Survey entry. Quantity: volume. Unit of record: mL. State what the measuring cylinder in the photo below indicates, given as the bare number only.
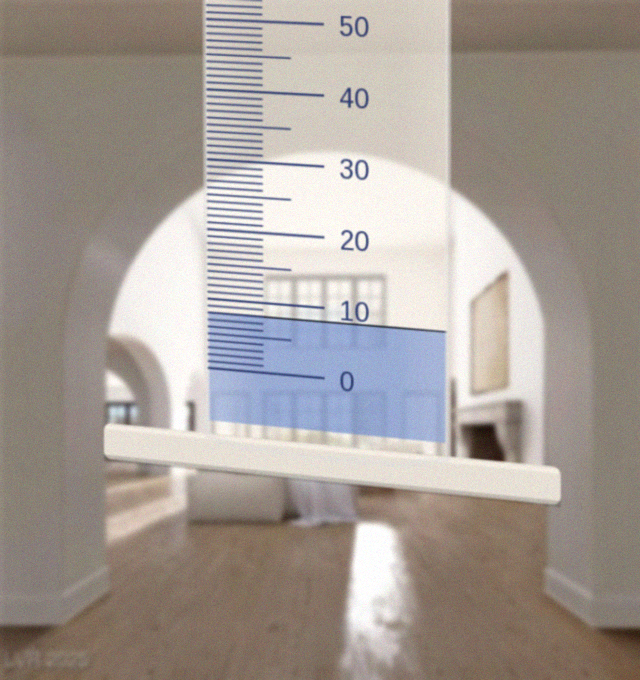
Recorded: 8
